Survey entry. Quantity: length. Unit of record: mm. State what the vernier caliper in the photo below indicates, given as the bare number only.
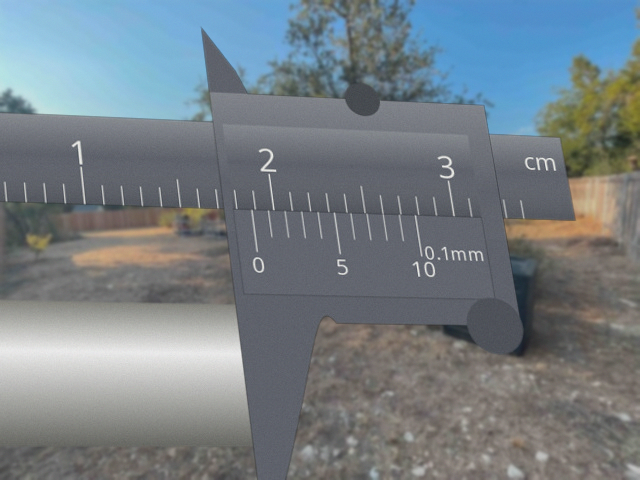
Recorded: 18.8
